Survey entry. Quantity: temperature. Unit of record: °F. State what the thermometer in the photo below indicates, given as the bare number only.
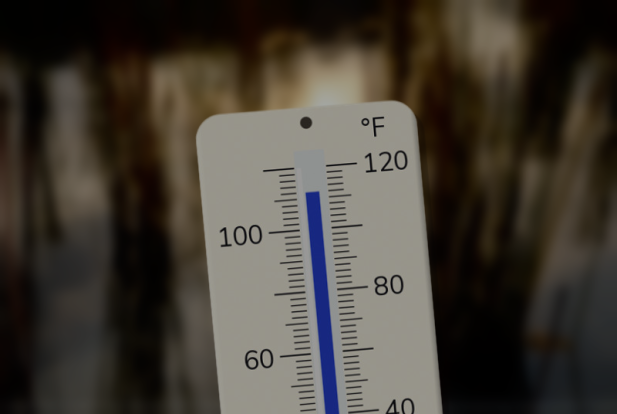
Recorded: 112
